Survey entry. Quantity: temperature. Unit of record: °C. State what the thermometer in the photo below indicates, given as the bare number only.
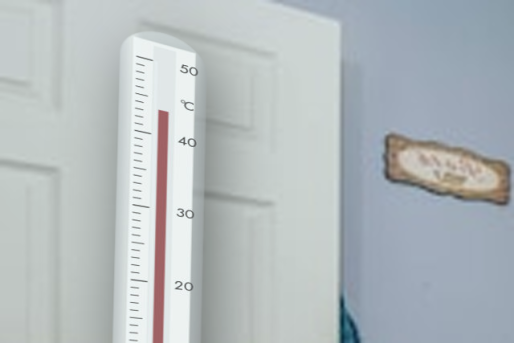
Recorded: 43.5
